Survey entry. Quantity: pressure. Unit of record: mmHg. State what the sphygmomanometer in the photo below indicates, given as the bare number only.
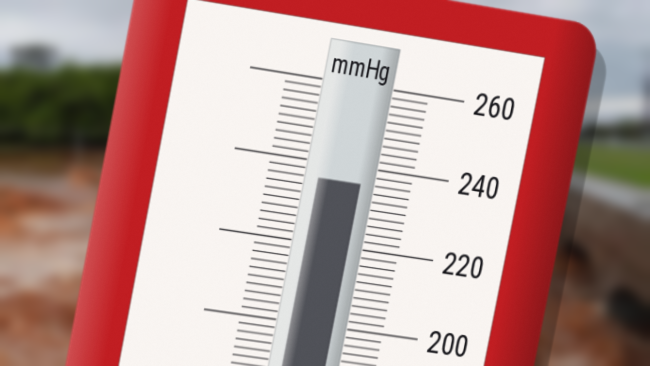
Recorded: 236
